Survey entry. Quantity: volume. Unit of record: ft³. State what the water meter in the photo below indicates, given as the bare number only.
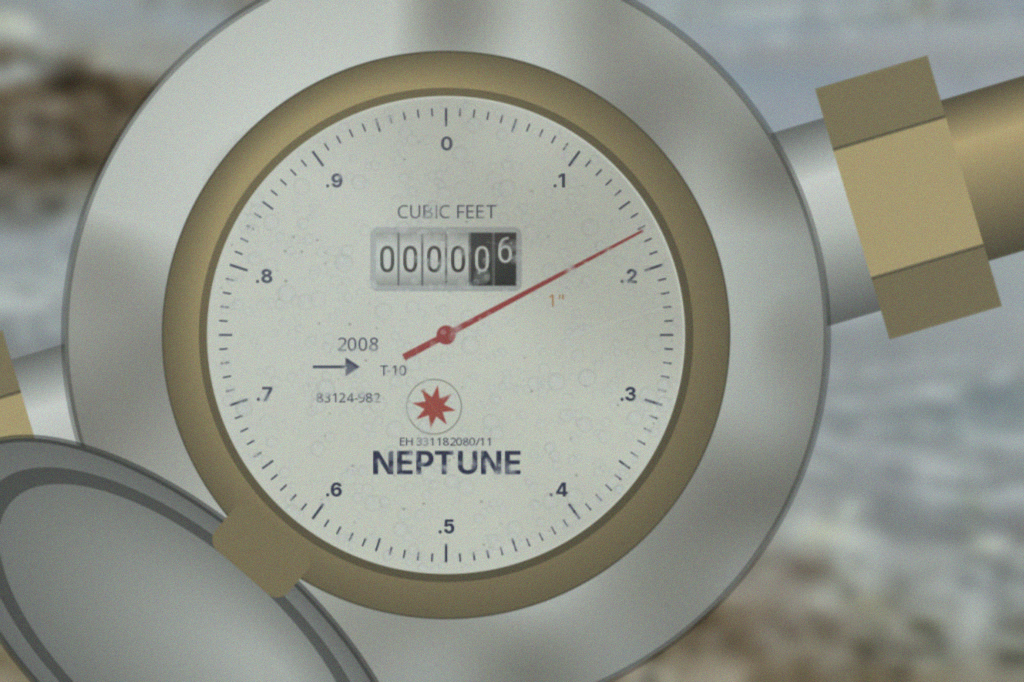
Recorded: 6.17
